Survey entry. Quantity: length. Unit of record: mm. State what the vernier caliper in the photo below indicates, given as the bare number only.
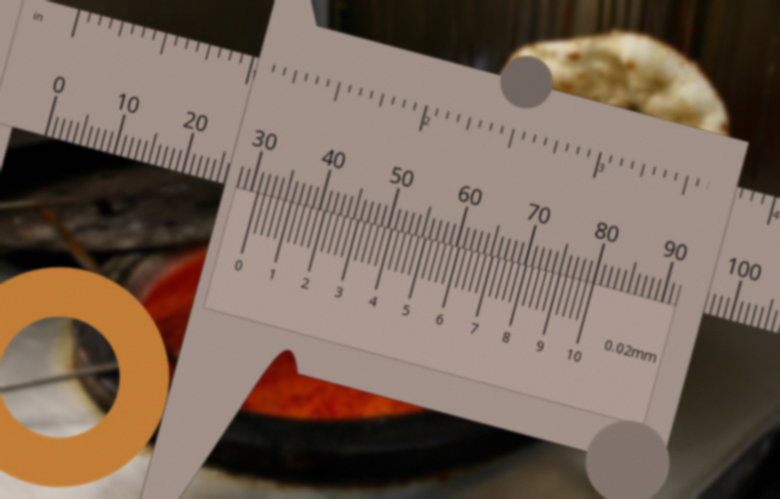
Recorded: 31.0
